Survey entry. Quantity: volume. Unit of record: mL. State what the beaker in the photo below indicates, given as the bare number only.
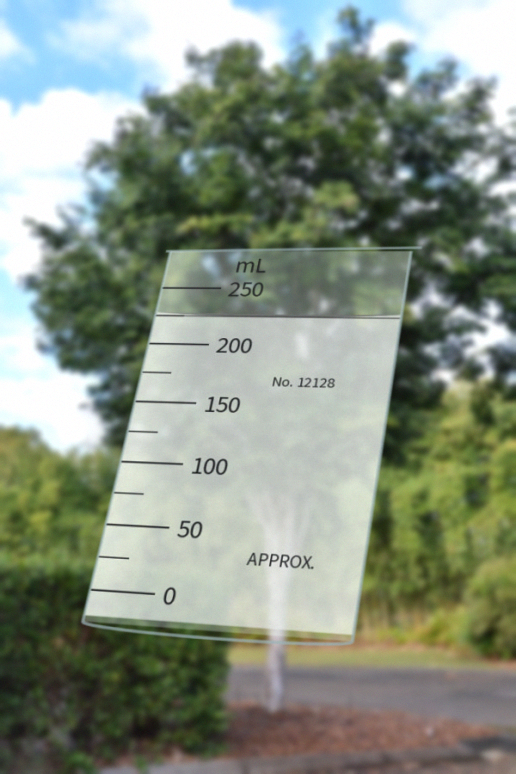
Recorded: 225
